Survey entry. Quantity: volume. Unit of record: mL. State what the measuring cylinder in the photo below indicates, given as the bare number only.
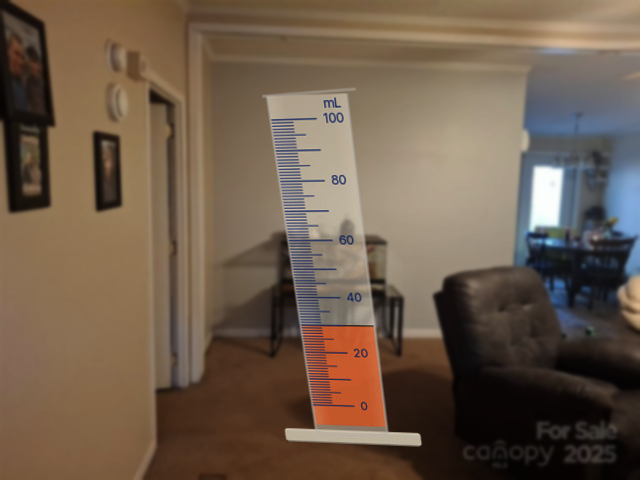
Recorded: 30
